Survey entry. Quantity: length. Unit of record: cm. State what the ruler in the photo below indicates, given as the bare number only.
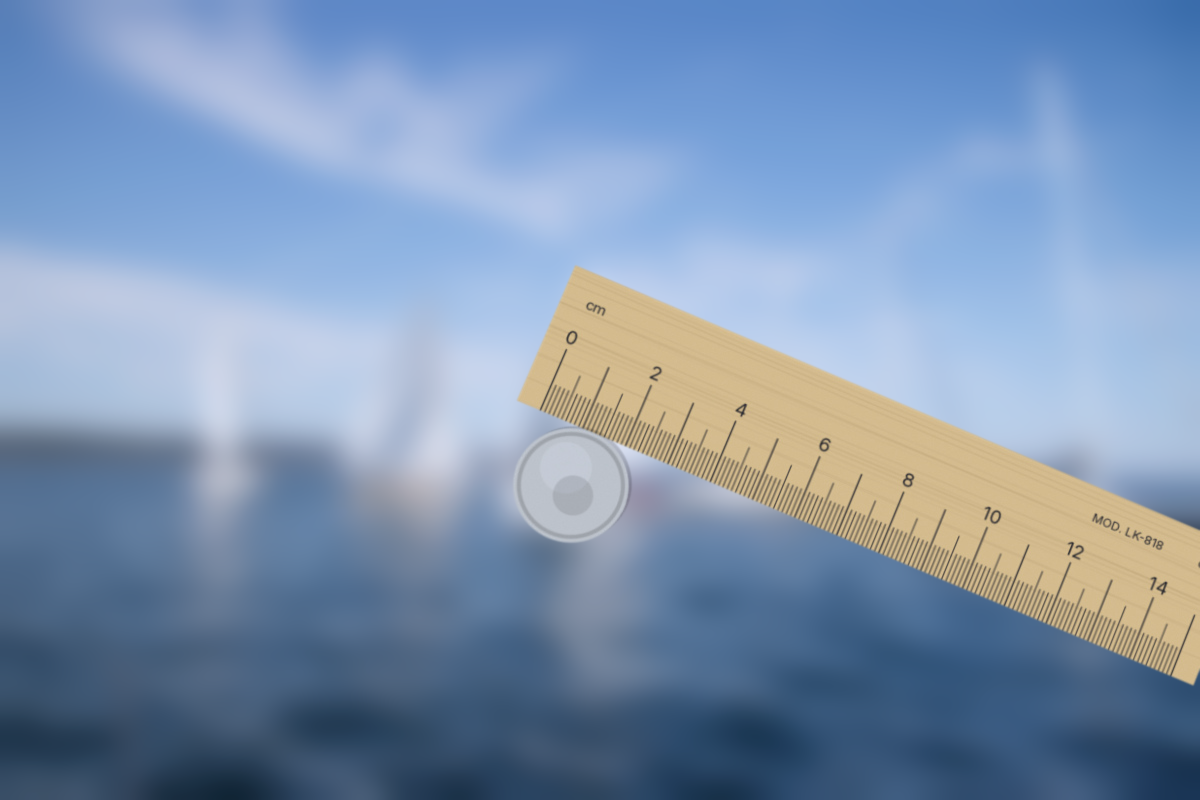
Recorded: 2.5
